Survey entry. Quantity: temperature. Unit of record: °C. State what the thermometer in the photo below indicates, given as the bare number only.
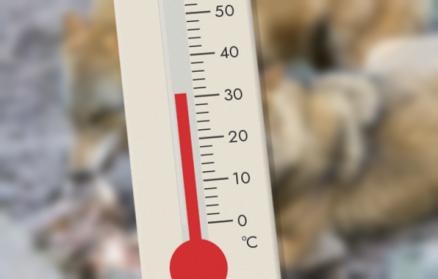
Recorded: 31
